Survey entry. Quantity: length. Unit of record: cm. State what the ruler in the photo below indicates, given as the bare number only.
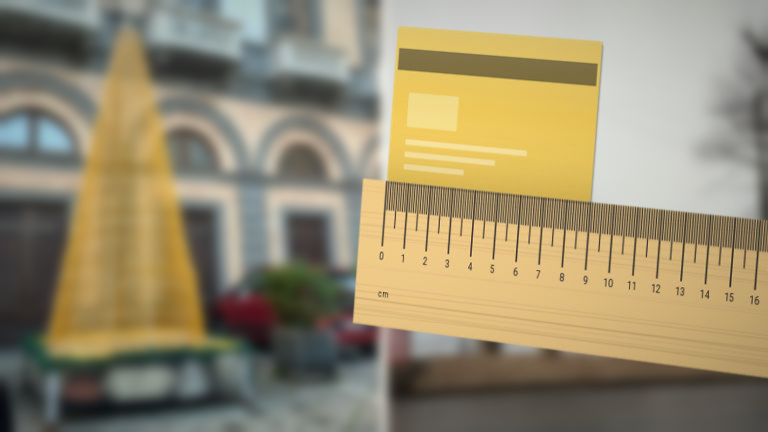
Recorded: 9
